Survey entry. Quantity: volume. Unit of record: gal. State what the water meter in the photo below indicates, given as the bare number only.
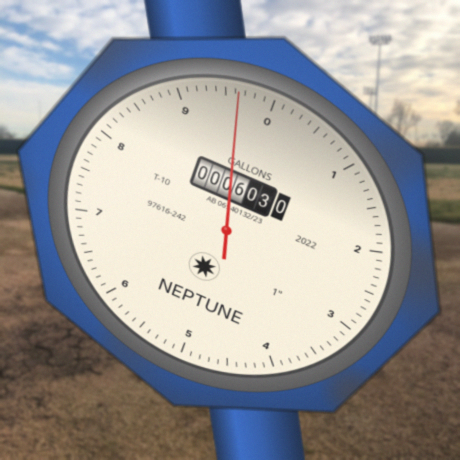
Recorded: 6029.6
